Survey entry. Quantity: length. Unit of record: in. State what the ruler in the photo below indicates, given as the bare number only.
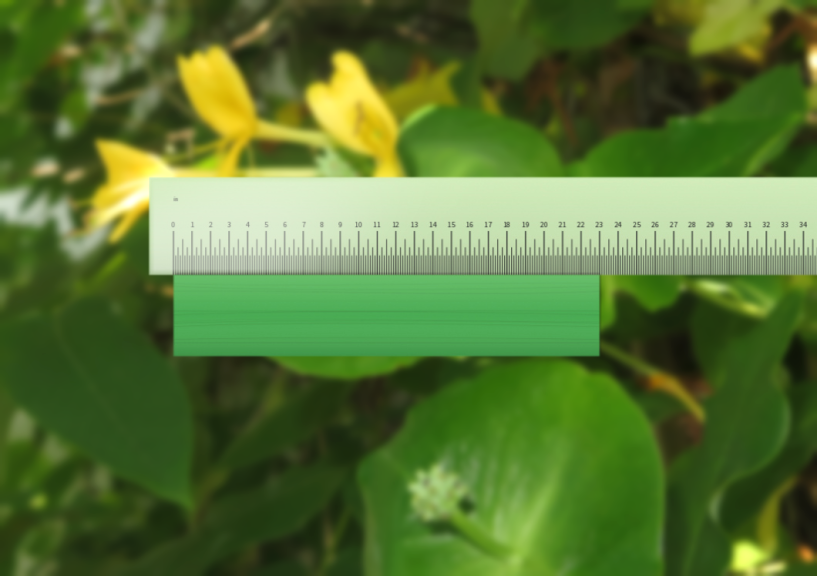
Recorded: 23
